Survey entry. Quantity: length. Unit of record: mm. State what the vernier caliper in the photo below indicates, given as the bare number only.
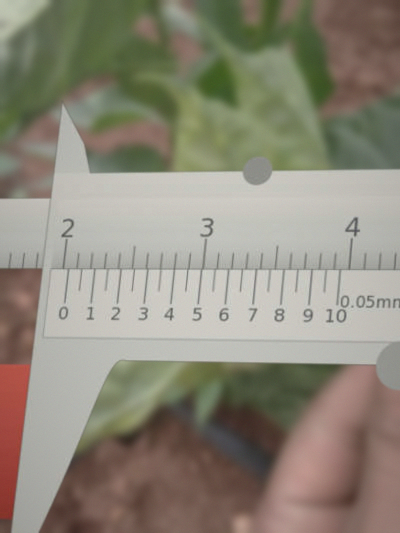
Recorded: 20.4
